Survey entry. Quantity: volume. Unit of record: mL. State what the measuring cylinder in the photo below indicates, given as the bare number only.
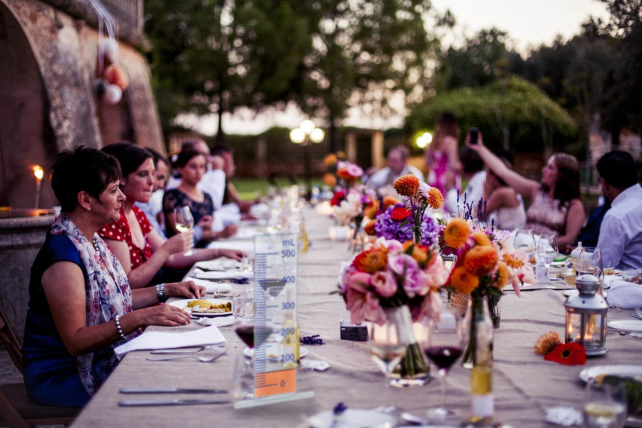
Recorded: 50
